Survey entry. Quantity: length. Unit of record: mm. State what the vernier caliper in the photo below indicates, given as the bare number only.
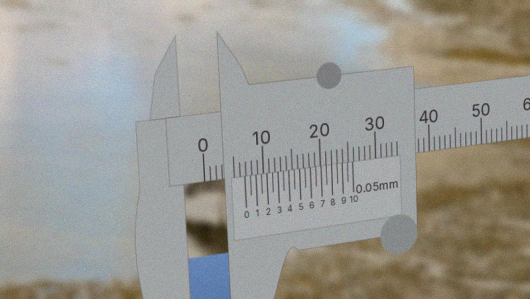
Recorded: 6.8
